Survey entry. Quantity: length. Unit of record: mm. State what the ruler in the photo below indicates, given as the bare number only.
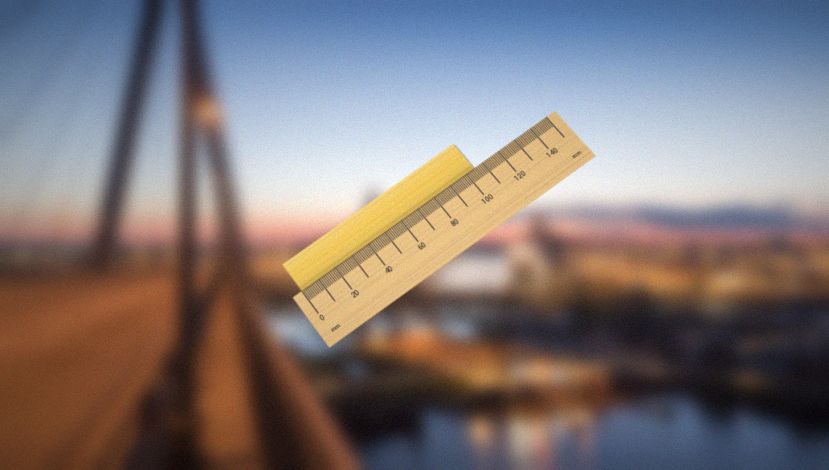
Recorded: 105
